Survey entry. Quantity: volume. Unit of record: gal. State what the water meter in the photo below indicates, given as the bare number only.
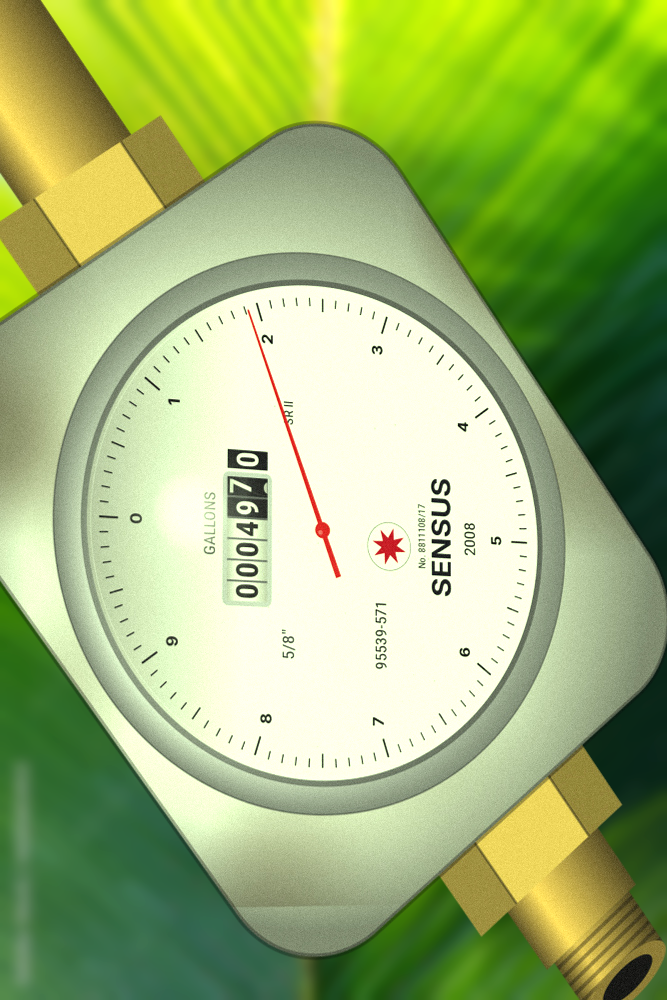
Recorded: 4971.9
